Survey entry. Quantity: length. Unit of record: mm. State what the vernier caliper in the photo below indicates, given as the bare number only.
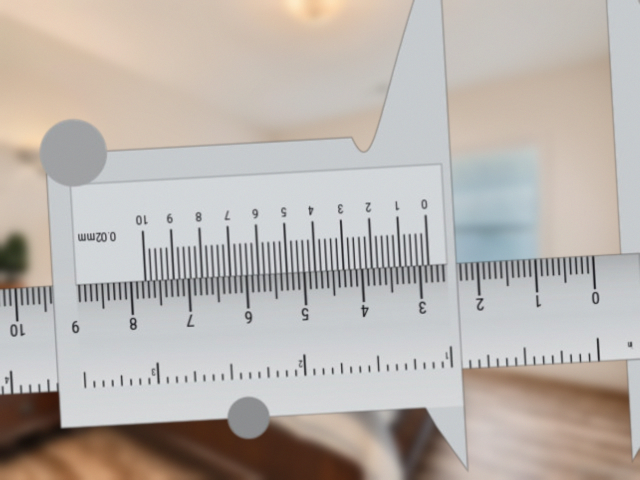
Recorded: 28.5
